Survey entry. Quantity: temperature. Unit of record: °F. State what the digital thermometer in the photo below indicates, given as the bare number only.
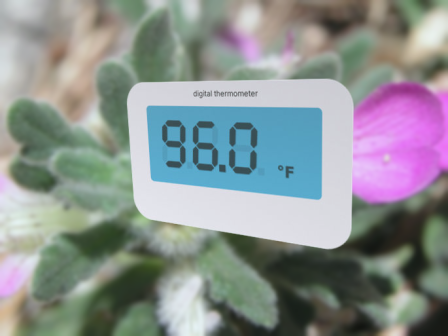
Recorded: 96.0
